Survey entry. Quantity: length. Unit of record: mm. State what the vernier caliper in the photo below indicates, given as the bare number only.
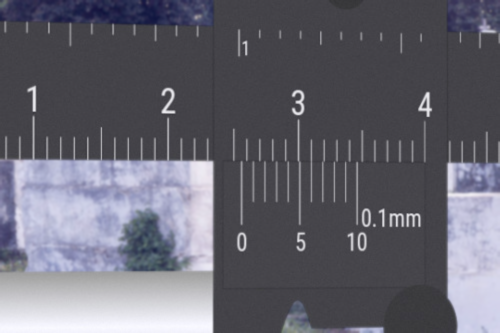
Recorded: 25.6
